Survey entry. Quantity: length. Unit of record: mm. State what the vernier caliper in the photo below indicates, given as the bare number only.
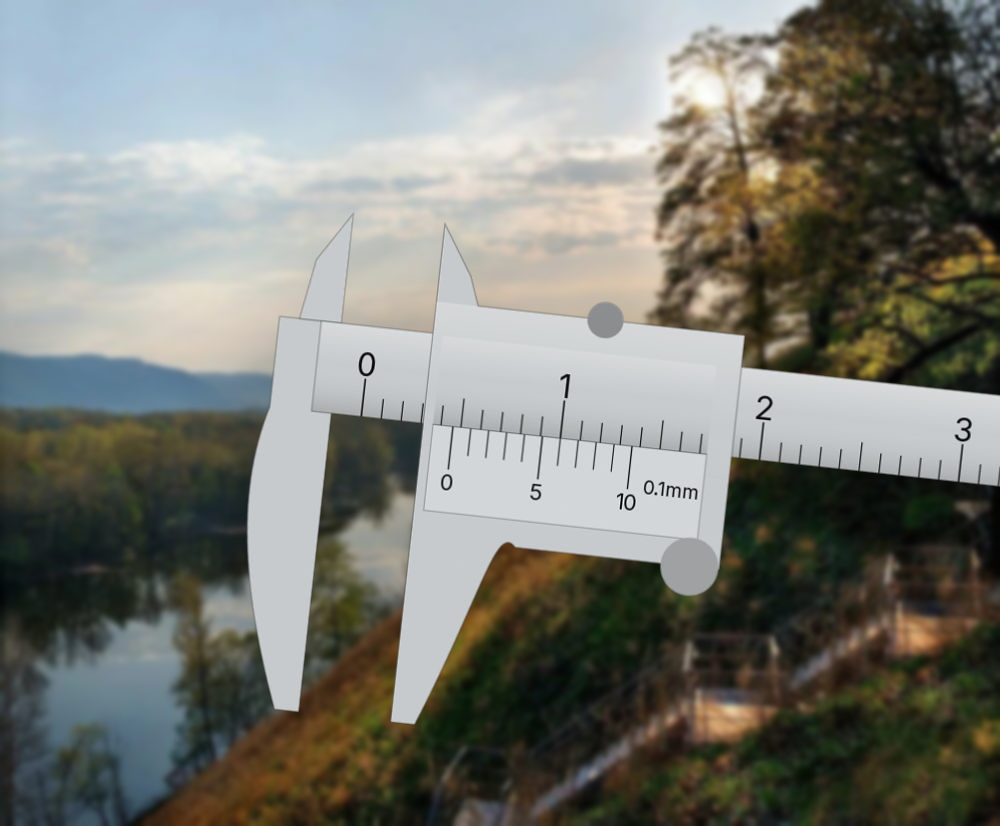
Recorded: 4.6
